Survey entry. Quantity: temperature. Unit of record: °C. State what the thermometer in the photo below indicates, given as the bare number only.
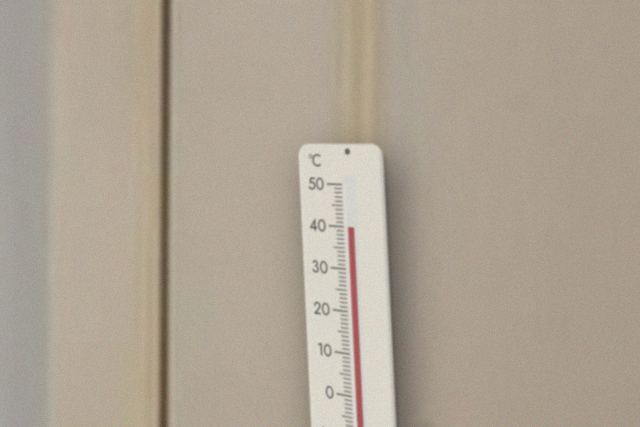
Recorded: 40
